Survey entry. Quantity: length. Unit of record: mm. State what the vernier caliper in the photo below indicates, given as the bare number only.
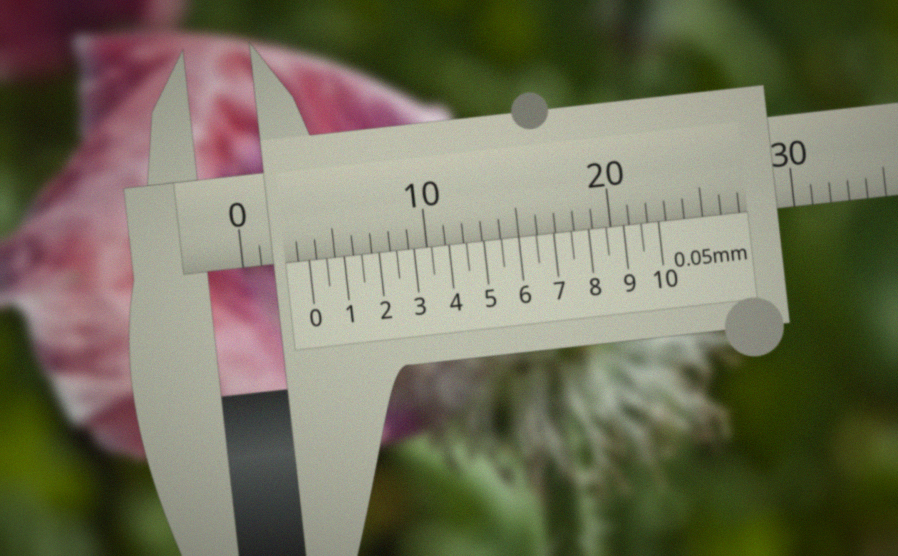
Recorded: 3.6
